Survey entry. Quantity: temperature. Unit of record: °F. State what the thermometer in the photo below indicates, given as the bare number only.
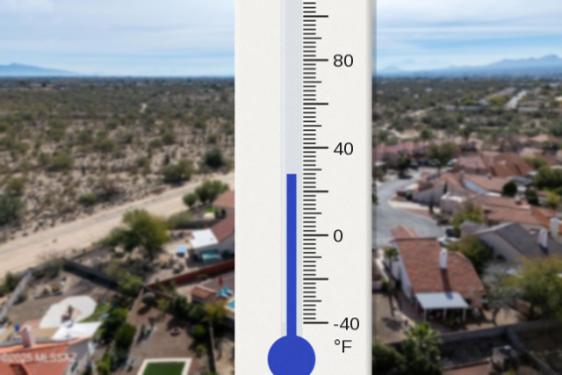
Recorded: 28
